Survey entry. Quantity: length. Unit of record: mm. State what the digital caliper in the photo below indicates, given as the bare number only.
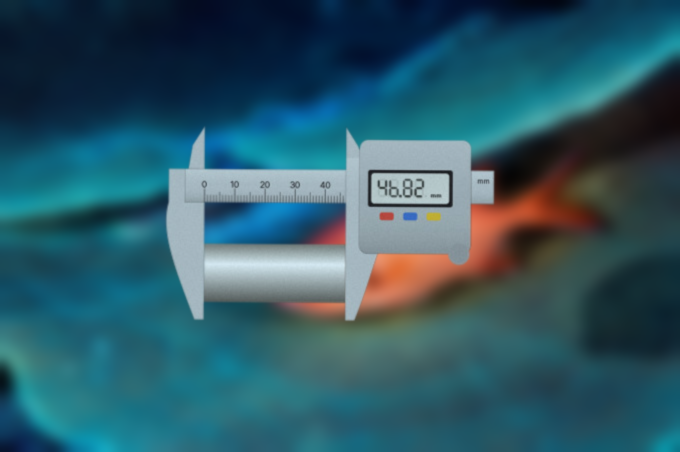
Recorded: 46.82
